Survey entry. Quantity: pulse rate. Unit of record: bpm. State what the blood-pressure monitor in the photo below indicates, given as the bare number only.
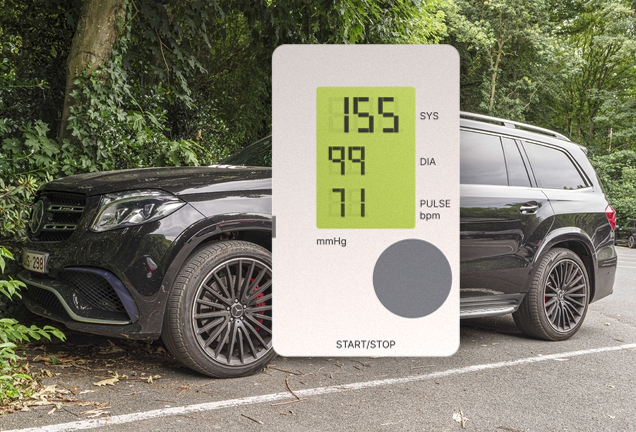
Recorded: 71
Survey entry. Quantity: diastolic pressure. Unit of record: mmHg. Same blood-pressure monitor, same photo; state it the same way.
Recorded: 99
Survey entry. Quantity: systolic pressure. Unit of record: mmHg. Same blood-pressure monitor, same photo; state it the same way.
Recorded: 155
